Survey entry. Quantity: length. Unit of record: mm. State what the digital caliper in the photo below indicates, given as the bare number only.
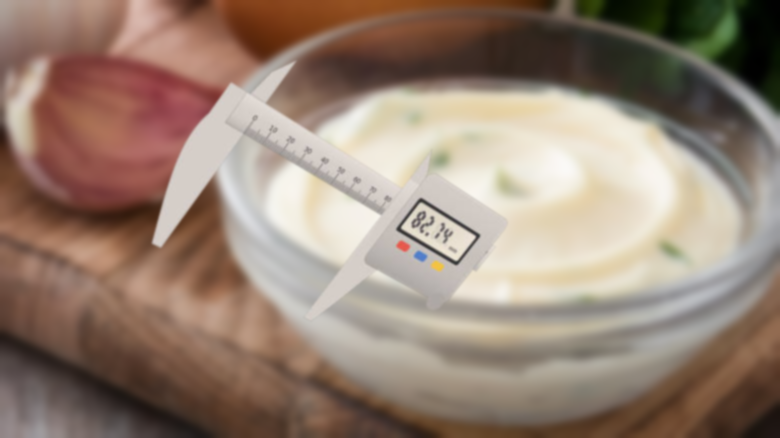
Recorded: 82.74
